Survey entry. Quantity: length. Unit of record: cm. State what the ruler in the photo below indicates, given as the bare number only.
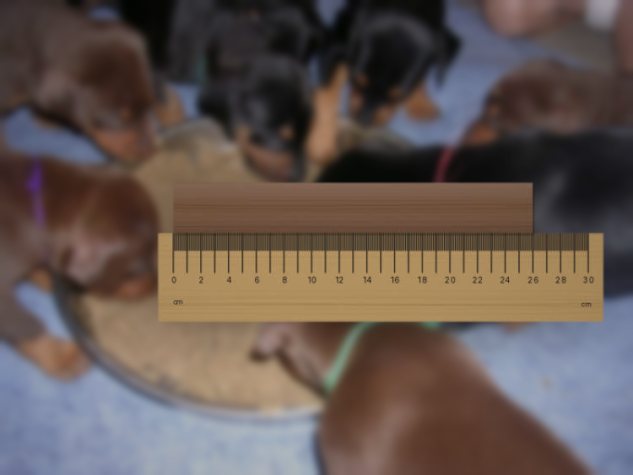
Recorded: 26
